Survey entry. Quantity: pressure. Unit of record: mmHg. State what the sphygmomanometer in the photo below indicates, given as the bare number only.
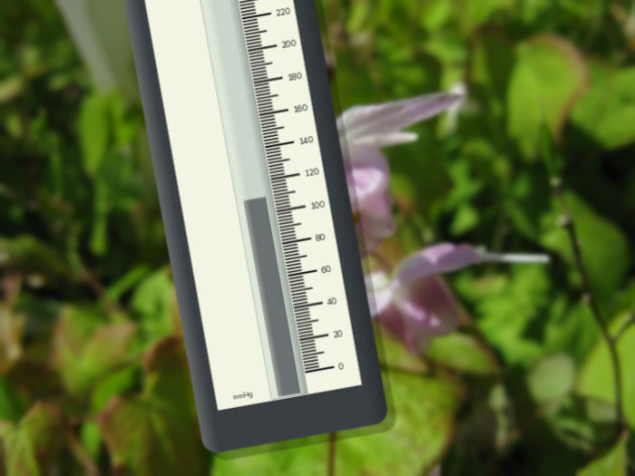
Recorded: 110
